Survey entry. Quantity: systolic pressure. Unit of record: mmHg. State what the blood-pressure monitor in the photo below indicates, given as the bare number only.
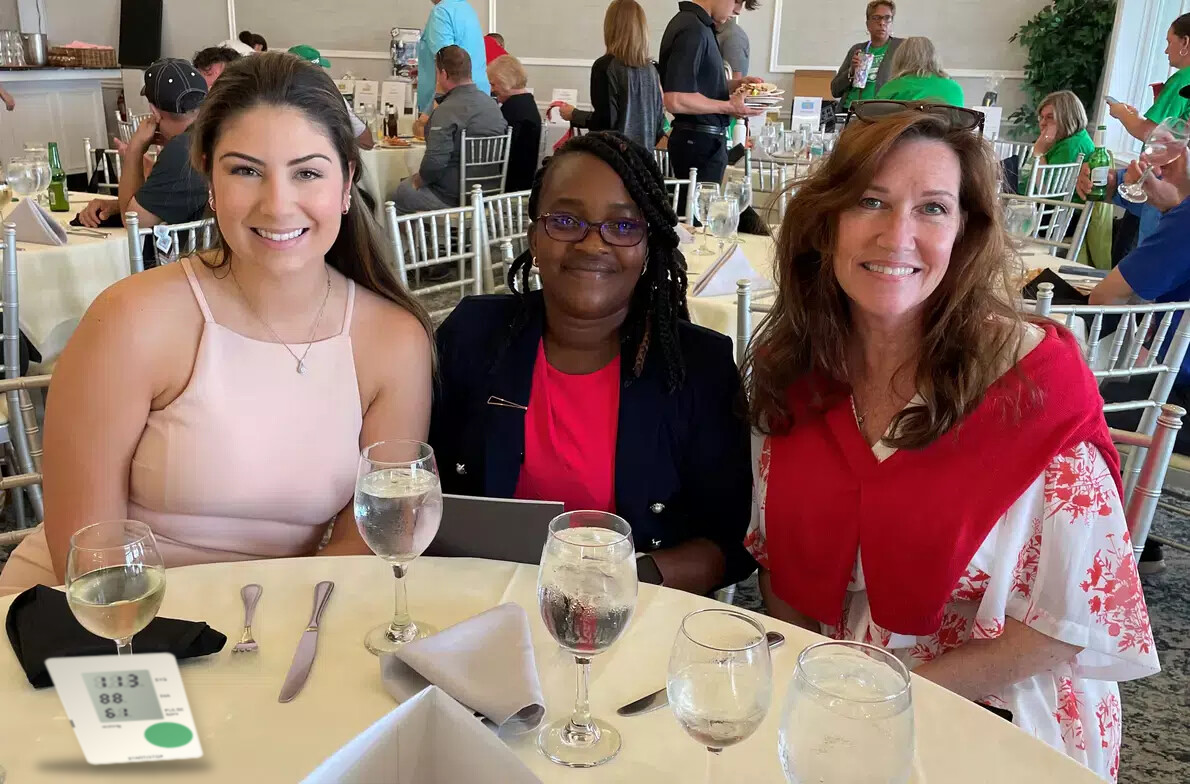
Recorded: 113
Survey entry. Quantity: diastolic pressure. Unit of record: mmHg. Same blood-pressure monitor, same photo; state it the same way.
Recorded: 88
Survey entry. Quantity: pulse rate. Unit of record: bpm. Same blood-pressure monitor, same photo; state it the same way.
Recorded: 61
